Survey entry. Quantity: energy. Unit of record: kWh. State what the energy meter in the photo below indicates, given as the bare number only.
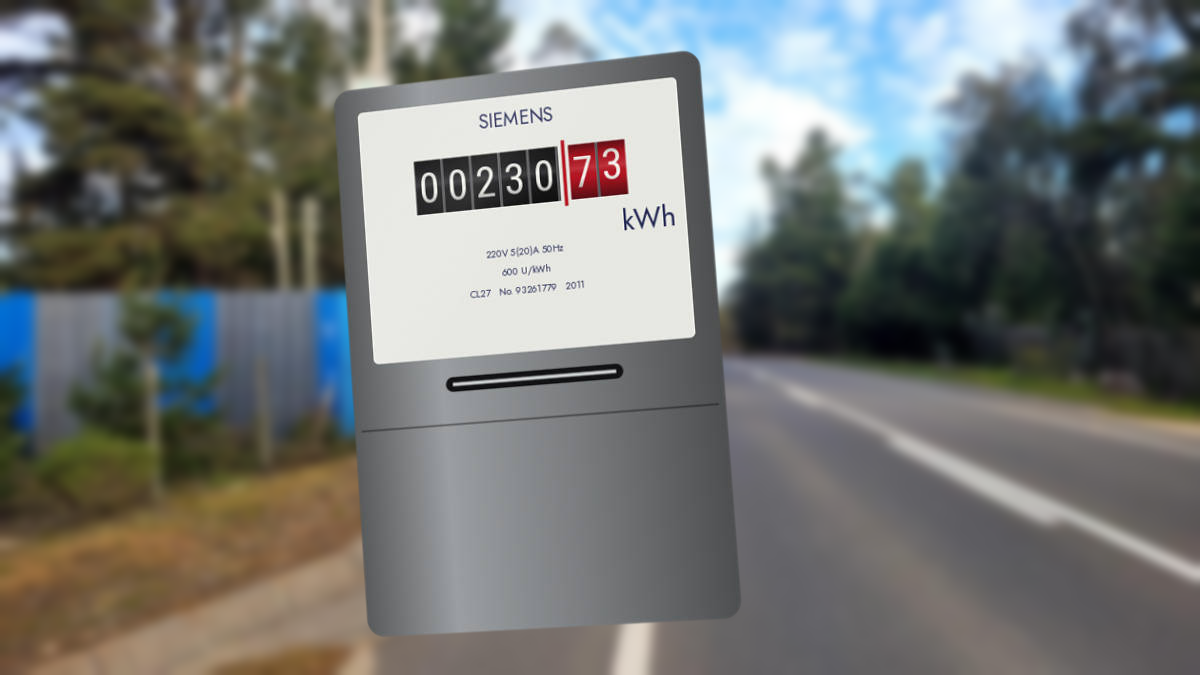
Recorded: 230.73
